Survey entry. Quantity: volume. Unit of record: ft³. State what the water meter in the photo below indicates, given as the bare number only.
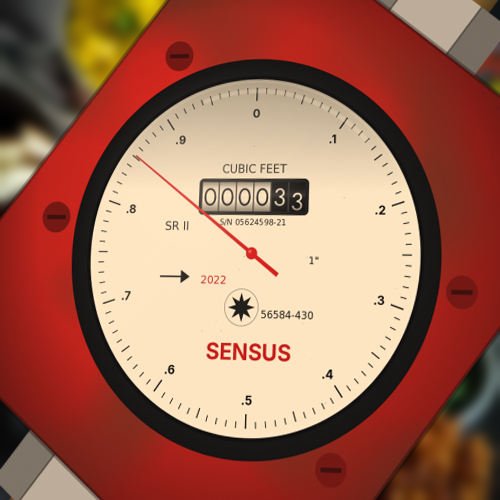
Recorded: 32.85
